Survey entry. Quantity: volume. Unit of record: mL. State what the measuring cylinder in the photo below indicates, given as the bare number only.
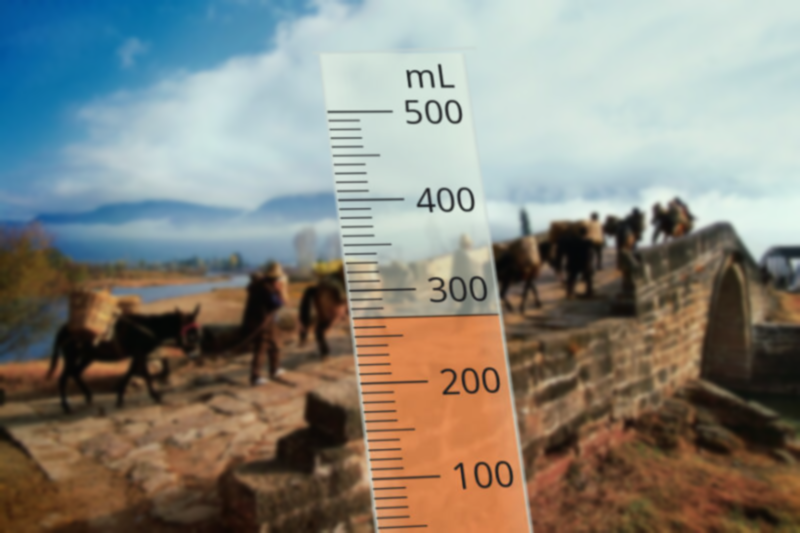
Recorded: 270
